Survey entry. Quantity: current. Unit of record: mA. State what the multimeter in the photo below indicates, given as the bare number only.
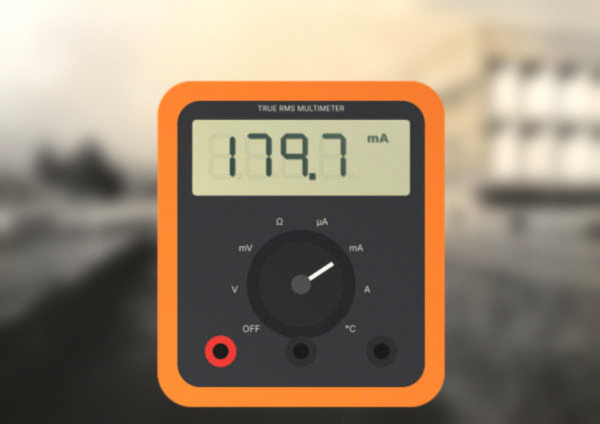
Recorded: 179.7
